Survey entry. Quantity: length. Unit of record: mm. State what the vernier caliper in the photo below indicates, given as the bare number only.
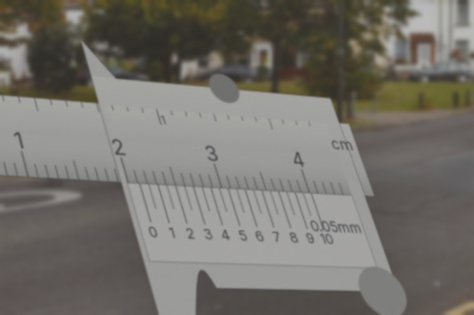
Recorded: 21.2
